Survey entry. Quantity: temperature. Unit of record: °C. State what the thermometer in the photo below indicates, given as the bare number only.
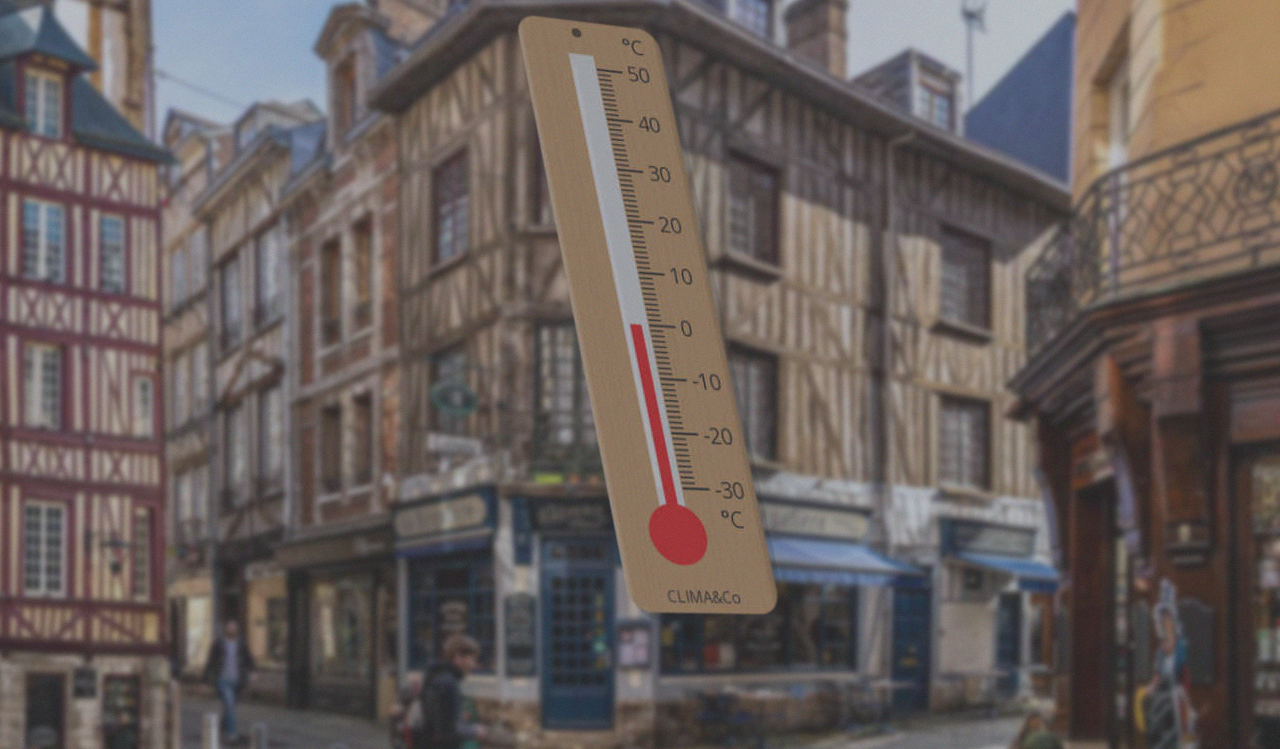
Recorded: 0
